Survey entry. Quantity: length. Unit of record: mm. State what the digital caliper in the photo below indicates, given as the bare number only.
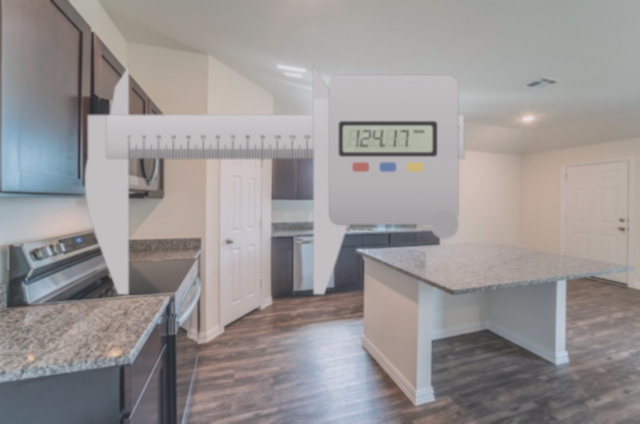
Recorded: 124.17
